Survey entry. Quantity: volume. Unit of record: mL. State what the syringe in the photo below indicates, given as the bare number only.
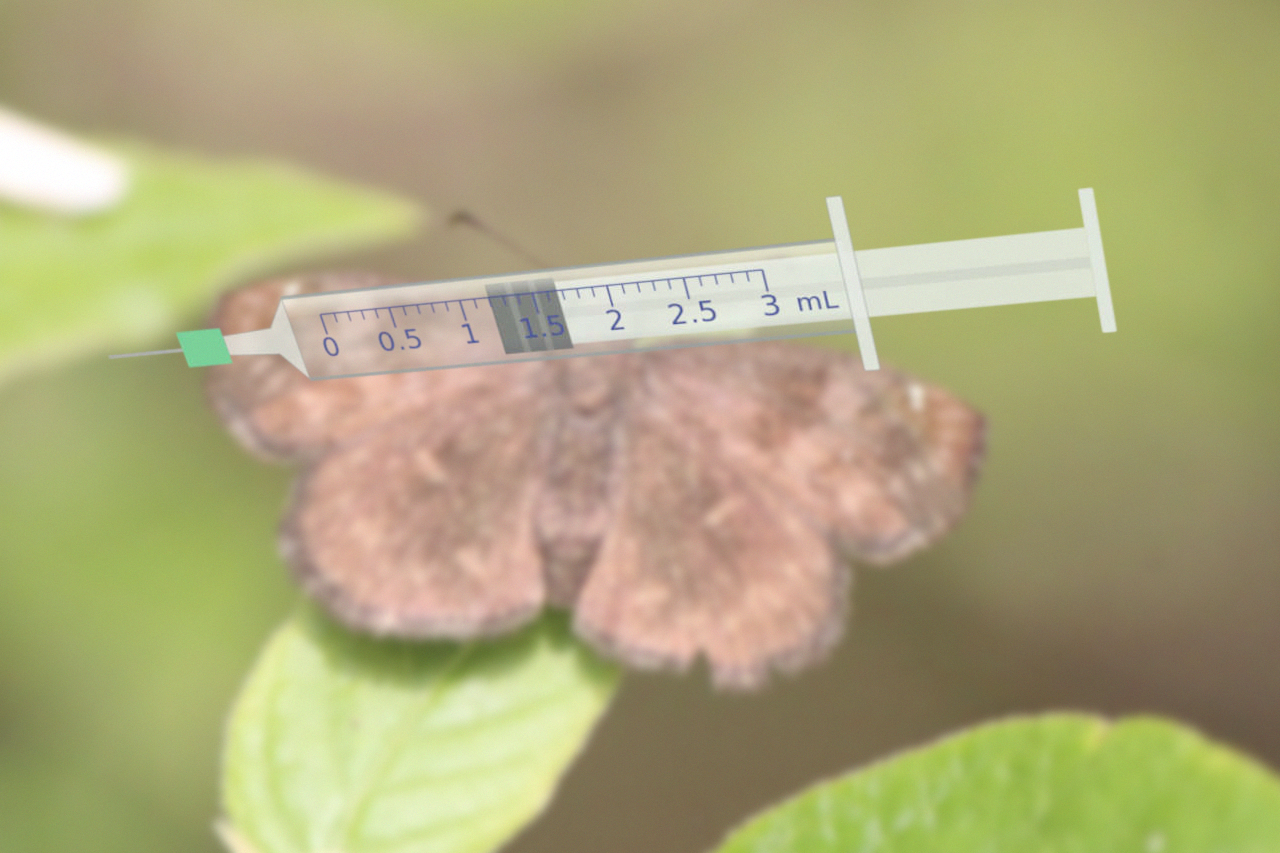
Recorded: 1.2
